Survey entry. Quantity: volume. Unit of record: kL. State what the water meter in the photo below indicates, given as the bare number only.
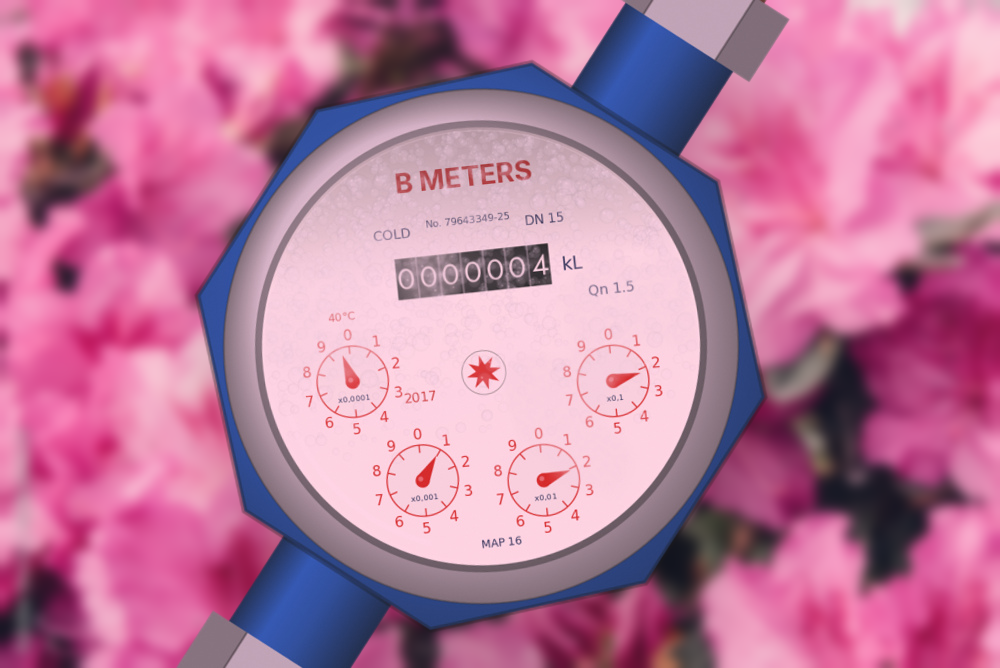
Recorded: 4.2209
